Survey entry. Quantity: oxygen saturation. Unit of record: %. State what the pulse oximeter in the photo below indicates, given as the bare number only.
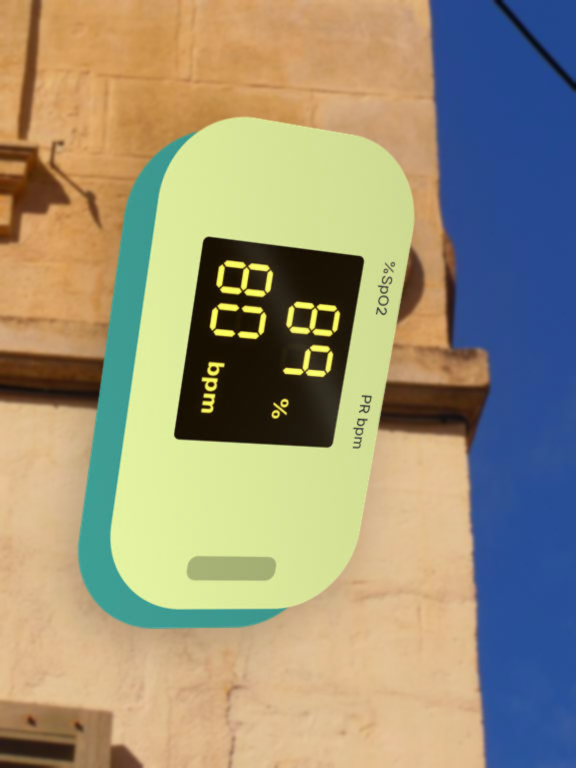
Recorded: 89
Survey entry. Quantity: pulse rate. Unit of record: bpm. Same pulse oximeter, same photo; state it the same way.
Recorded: 80
